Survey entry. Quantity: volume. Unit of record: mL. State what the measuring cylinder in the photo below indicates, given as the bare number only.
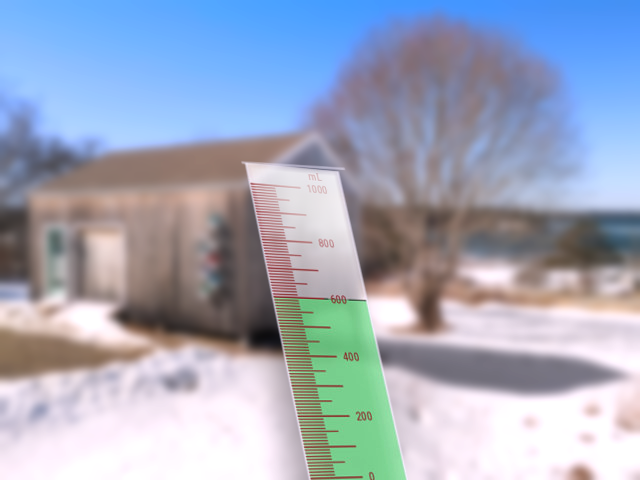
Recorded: 600
